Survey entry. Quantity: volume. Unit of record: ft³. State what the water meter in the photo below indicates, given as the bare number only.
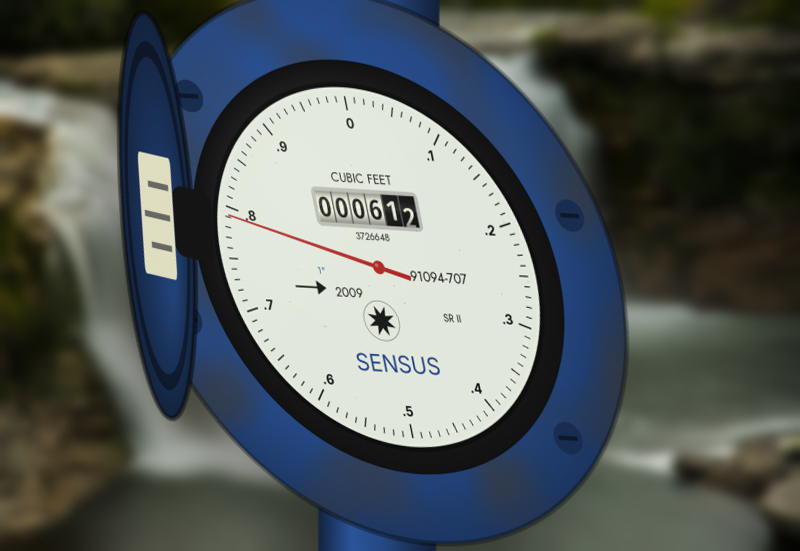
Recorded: 611.79
